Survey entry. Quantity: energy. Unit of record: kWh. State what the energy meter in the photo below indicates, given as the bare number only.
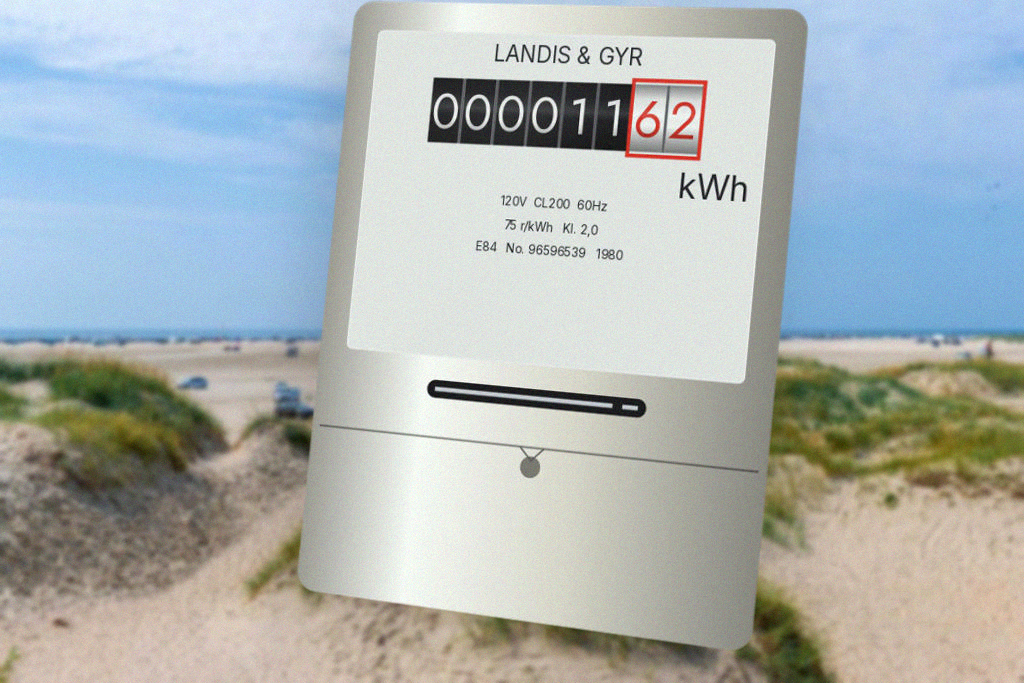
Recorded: 11.62
